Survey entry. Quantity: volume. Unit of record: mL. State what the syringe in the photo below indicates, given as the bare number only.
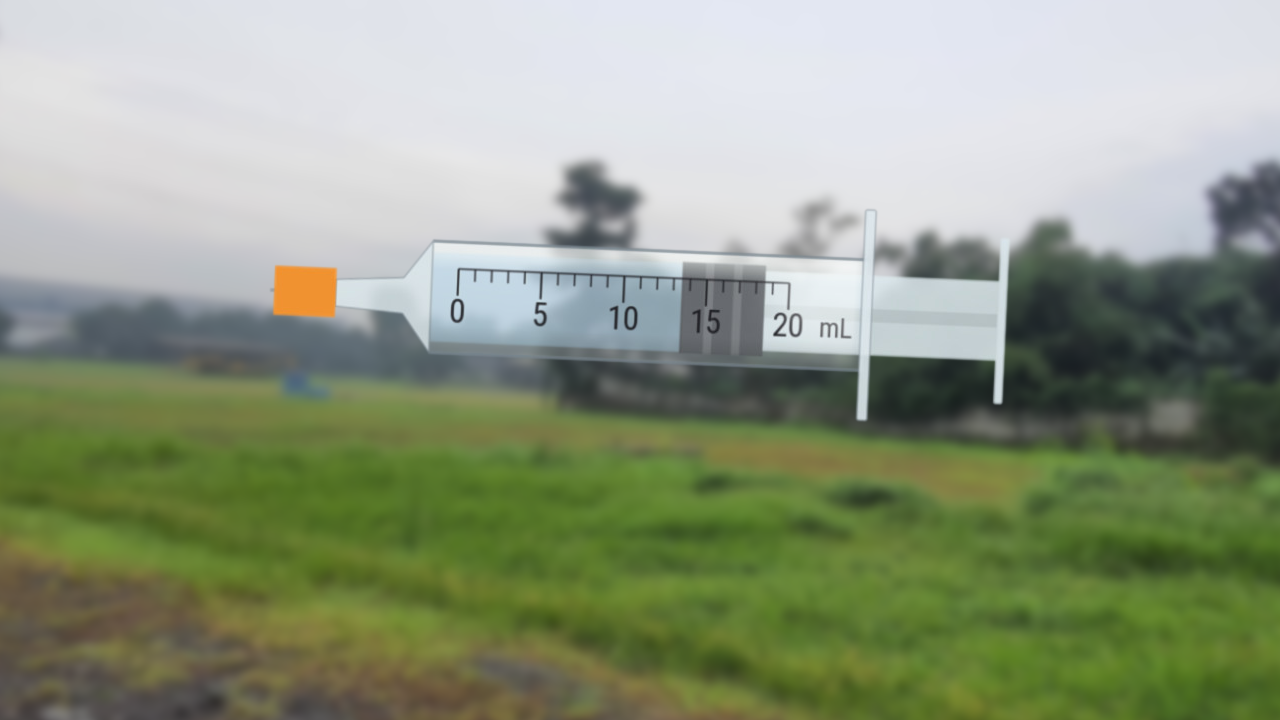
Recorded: 13.5
